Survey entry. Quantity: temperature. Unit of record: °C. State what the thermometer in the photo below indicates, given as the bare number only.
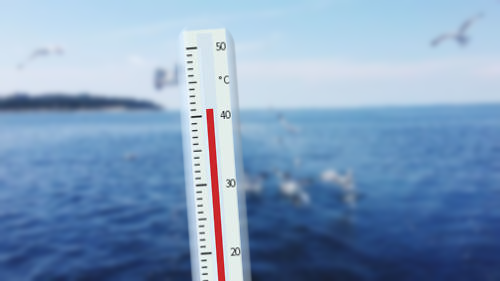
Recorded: 41
